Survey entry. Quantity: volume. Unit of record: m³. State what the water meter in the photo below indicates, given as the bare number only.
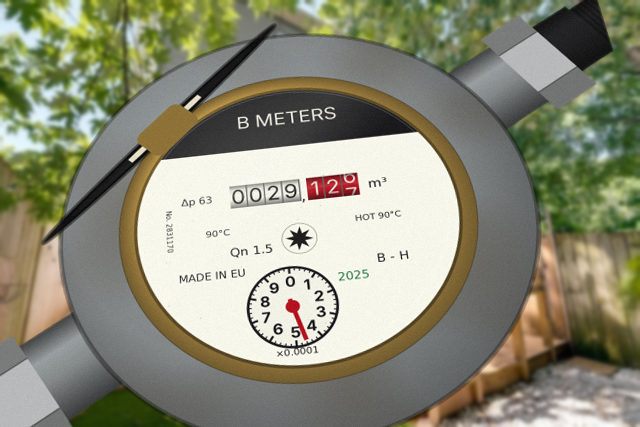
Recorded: 29.1264
